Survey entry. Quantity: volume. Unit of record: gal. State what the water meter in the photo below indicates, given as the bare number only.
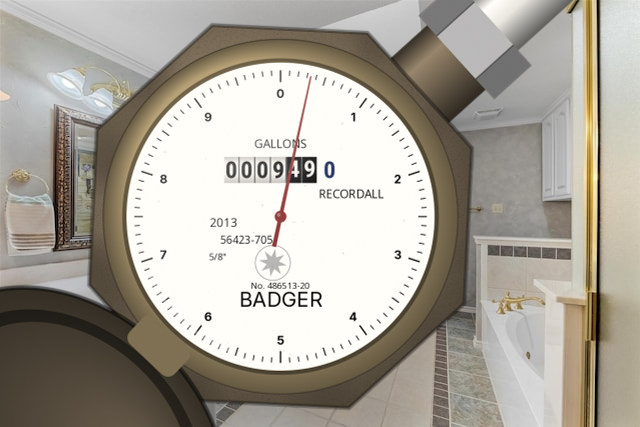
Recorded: 9490.3
